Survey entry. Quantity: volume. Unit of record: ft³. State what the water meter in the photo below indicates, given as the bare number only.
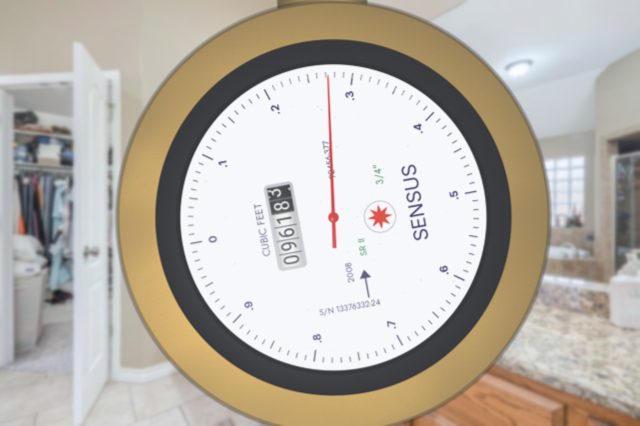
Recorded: 96183.27
